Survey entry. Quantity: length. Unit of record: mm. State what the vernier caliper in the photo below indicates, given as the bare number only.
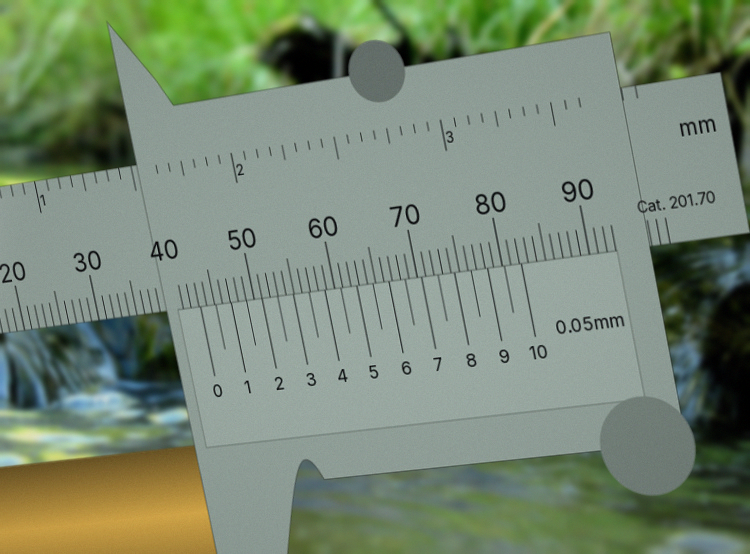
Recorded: 43.2
